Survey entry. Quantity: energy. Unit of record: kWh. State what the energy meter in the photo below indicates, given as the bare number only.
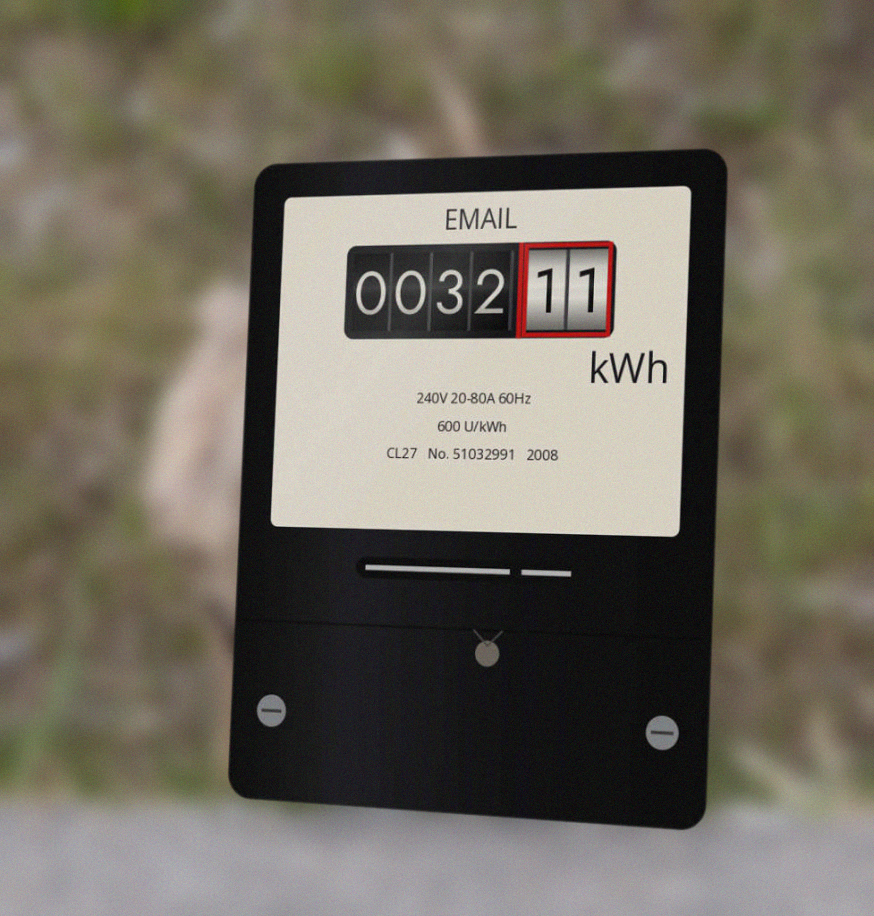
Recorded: 32.11
